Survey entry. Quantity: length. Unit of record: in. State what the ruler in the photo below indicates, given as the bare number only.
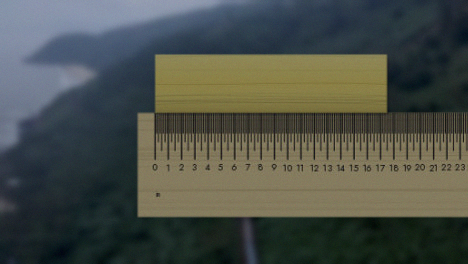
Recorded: 17.5
